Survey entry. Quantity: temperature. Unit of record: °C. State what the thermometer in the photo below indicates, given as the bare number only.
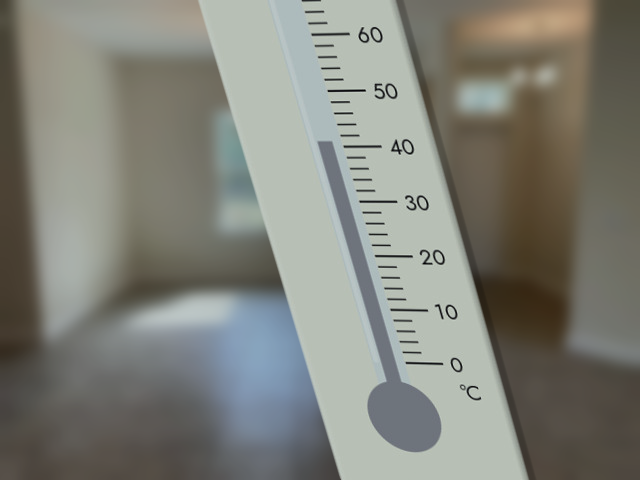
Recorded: 41
